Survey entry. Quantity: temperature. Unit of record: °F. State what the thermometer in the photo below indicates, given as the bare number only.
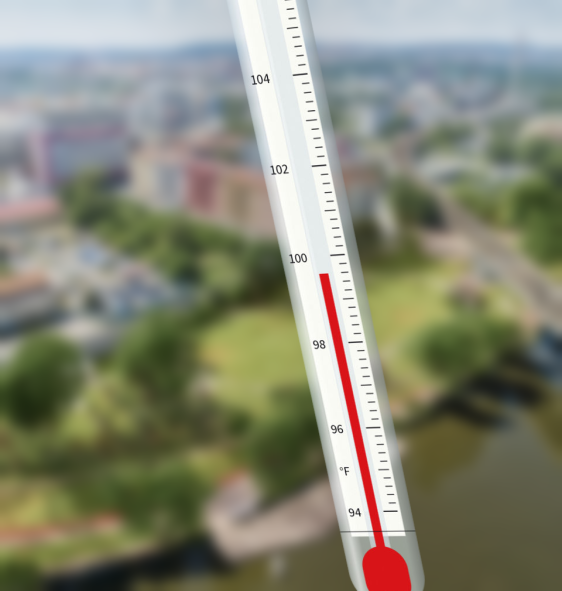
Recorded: 99.6
